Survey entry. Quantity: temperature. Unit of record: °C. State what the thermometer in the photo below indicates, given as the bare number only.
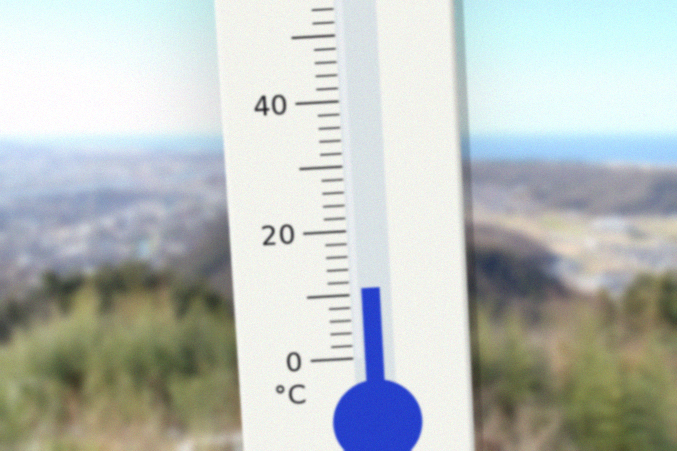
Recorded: 11
